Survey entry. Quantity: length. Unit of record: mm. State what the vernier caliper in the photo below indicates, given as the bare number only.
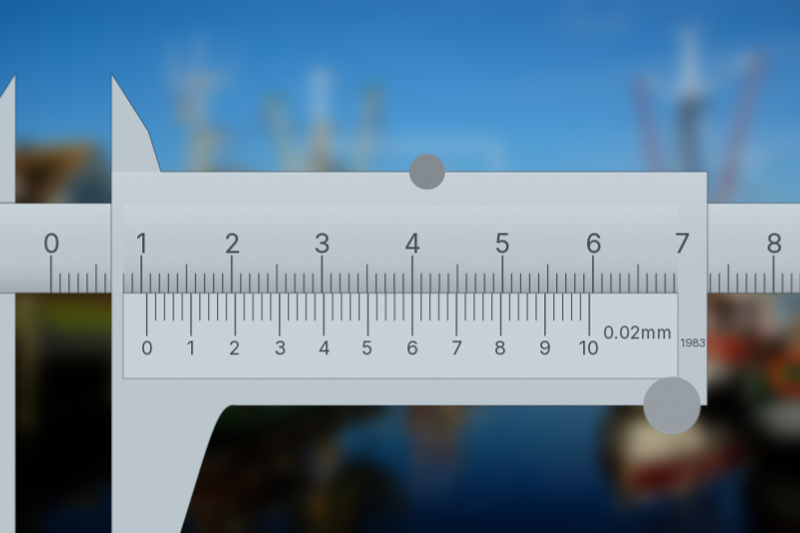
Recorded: 10.6
